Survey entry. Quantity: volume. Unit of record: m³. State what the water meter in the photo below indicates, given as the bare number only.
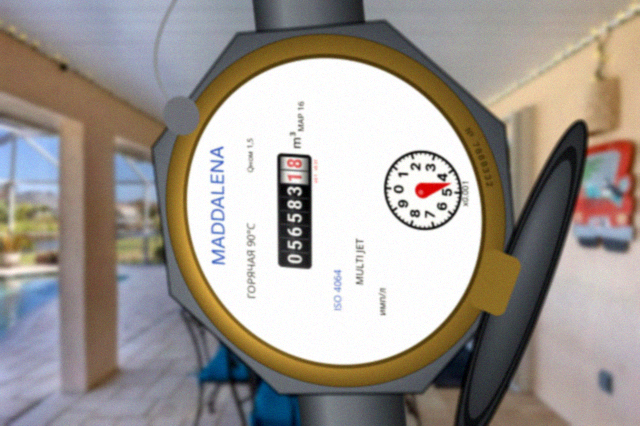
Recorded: 56583.184
